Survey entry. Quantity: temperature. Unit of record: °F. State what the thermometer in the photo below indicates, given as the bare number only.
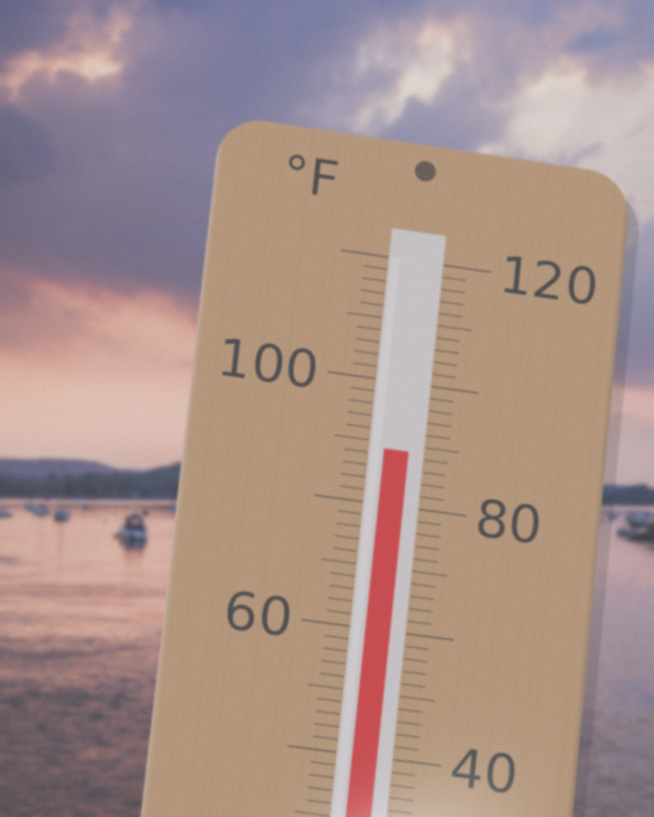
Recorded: 89
